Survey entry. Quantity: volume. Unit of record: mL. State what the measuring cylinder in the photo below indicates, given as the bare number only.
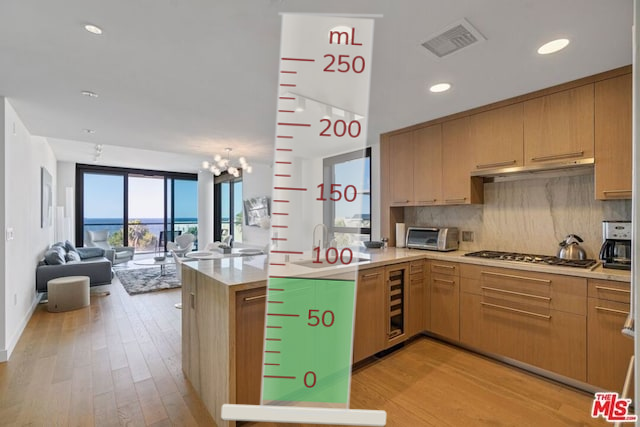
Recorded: 80
